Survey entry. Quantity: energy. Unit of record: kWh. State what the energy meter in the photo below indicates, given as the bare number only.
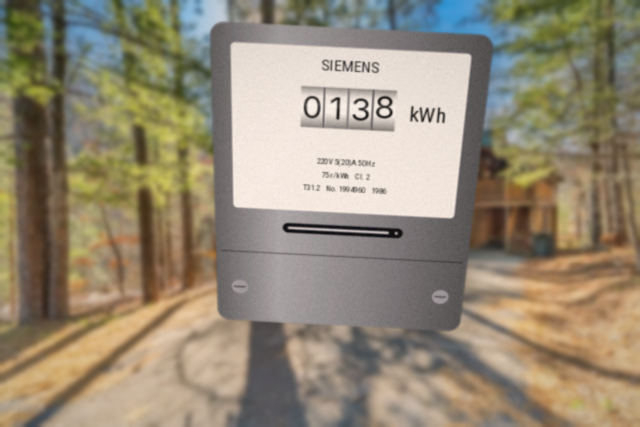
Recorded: 138
